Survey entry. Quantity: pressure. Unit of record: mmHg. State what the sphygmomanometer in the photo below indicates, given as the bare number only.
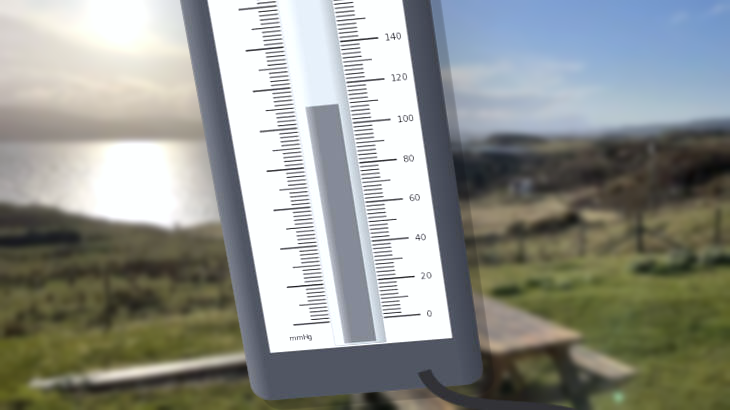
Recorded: 110
